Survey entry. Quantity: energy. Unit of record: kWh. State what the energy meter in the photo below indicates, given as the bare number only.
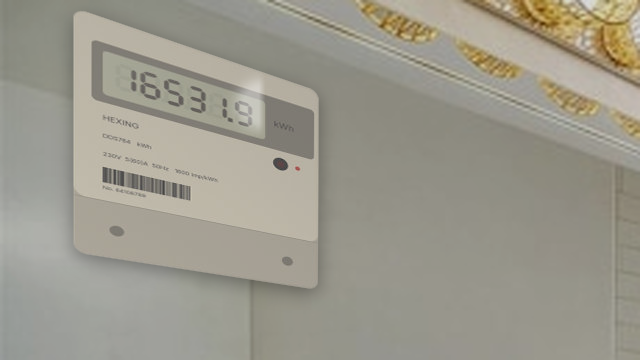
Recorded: 16531.9
